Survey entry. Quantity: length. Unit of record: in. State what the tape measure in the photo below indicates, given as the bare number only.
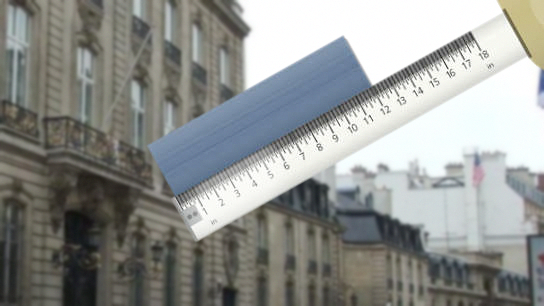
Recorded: 12
